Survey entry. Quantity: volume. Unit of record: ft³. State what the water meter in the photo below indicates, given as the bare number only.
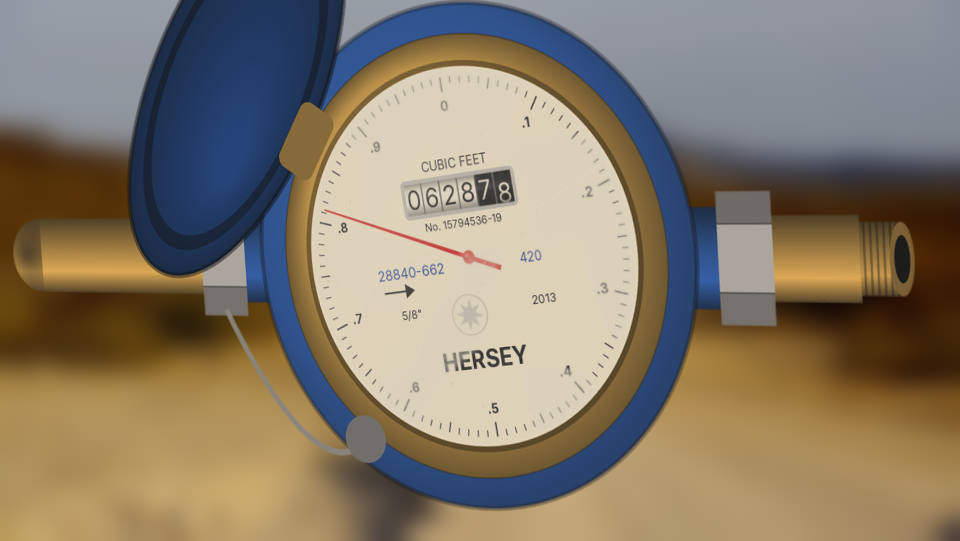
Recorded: 62877.81
